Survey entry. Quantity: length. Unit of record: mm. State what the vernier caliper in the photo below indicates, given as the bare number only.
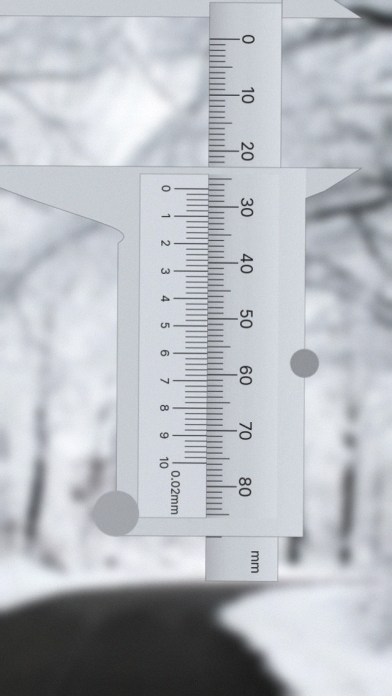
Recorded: 26.8
